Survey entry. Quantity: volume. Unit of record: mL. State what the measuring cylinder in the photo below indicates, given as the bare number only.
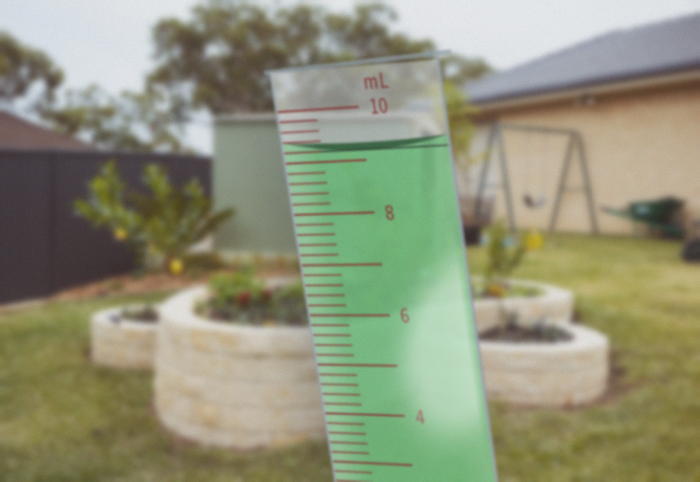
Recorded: 9.2
